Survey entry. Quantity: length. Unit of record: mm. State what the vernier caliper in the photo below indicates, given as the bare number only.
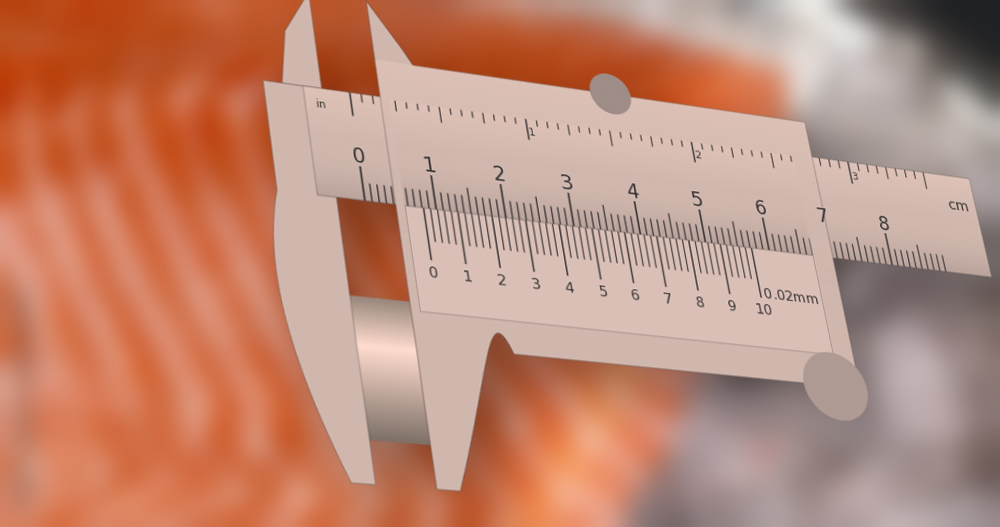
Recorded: 8.2
